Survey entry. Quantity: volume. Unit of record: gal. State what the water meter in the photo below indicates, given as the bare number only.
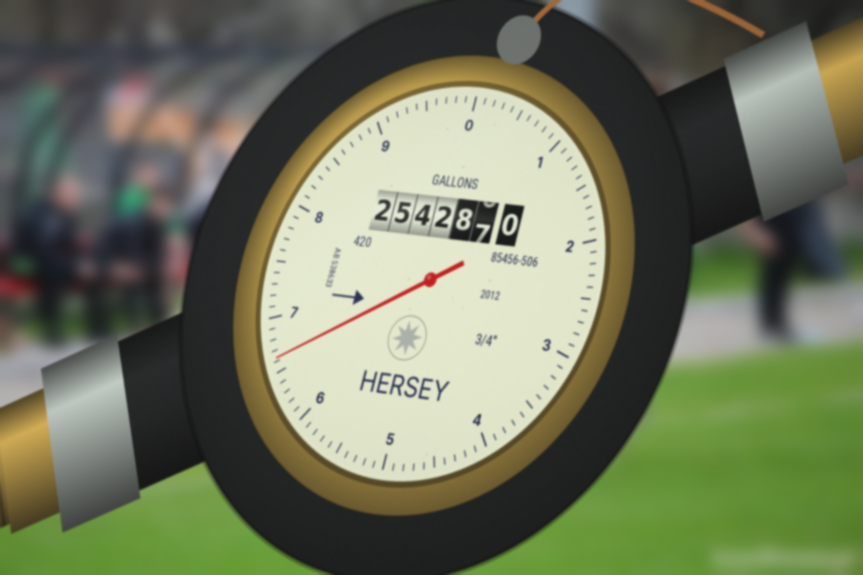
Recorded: 2542866.6
